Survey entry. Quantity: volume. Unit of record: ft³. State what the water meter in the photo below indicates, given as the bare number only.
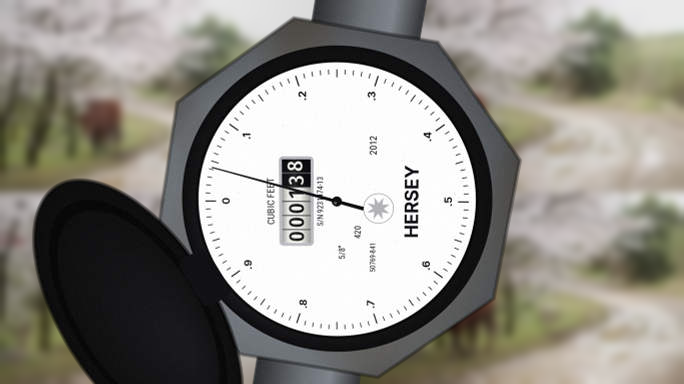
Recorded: 138.04
